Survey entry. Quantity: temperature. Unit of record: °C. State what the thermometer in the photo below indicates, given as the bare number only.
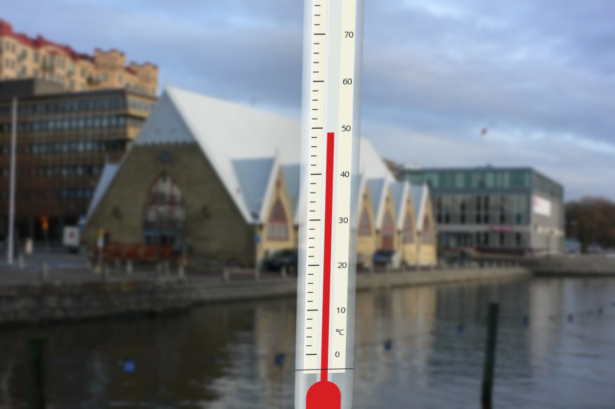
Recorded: 49
